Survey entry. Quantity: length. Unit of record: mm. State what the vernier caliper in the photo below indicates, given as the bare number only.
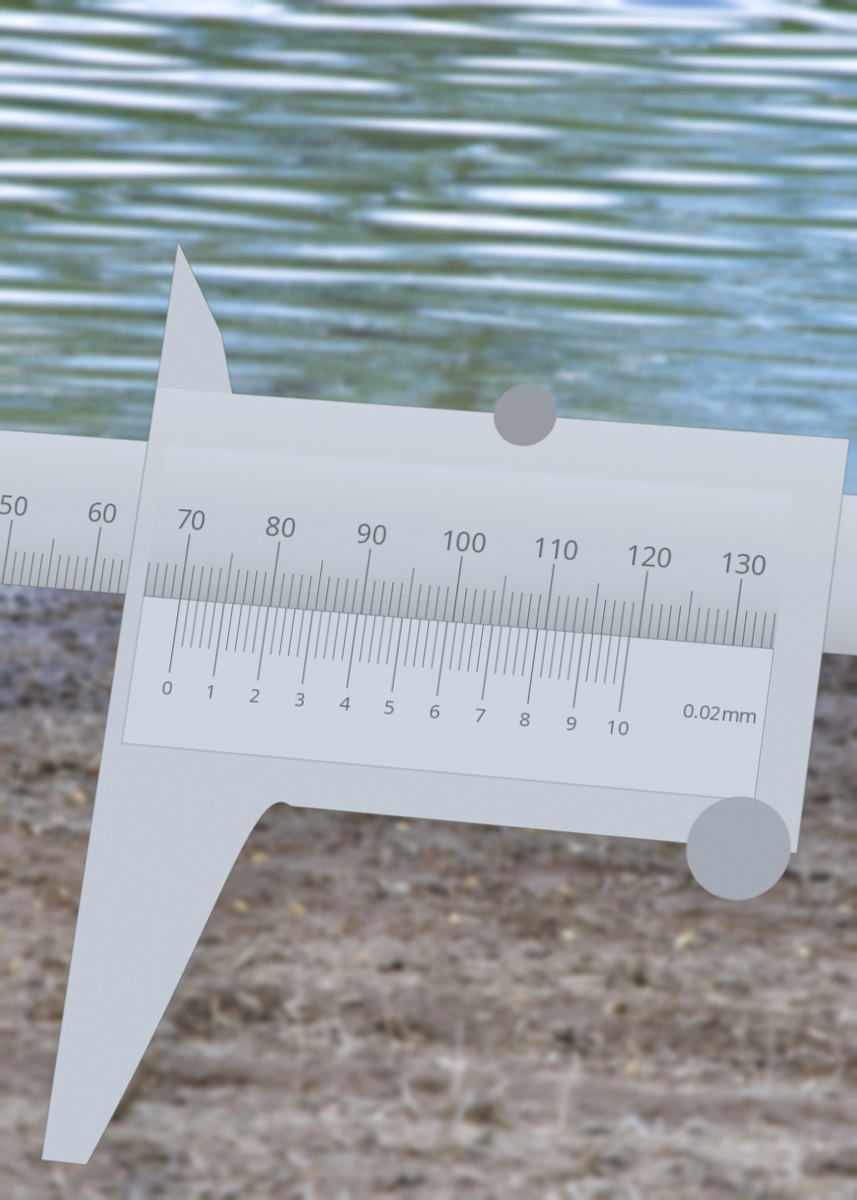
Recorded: 70.0
